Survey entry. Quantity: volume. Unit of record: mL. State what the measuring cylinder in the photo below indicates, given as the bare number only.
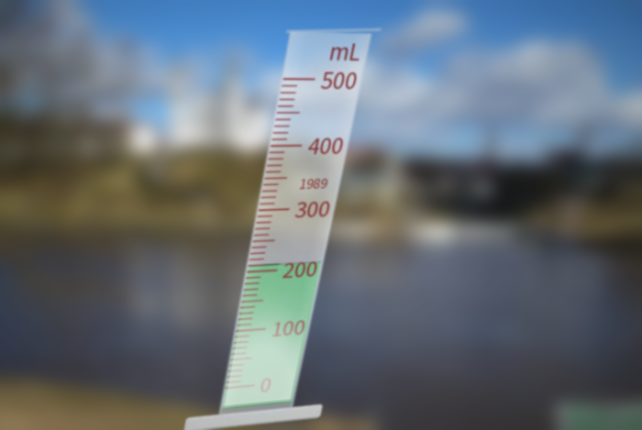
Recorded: 210
